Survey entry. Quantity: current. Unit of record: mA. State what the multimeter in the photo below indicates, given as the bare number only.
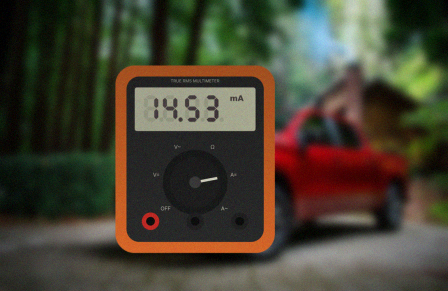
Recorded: 14.53
